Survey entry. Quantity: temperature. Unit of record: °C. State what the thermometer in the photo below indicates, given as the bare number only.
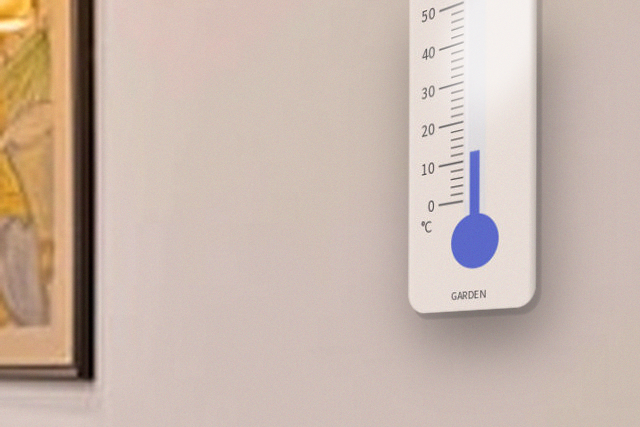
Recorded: 12
